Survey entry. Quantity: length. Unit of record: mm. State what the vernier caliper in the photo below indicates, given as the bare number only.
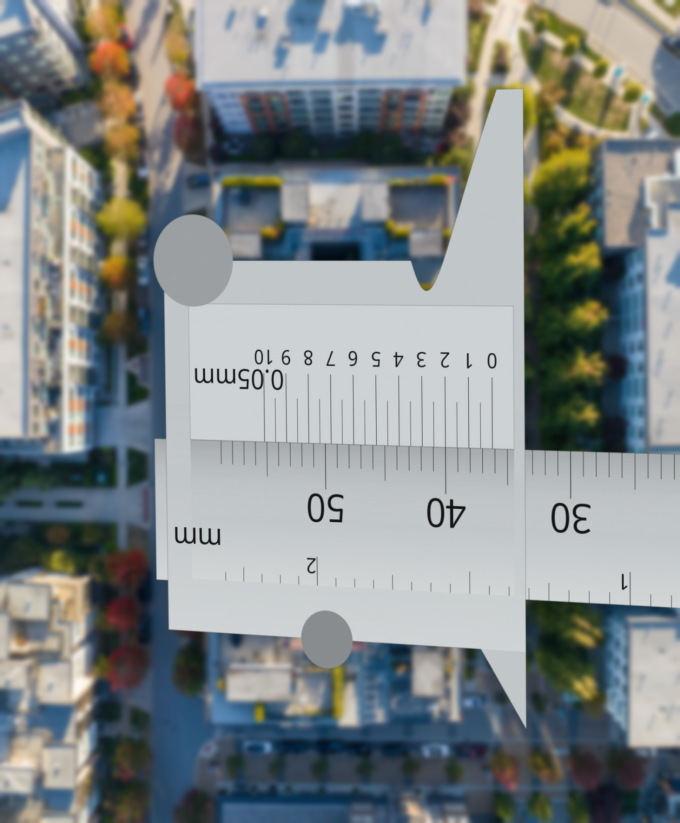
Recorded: 36.2
